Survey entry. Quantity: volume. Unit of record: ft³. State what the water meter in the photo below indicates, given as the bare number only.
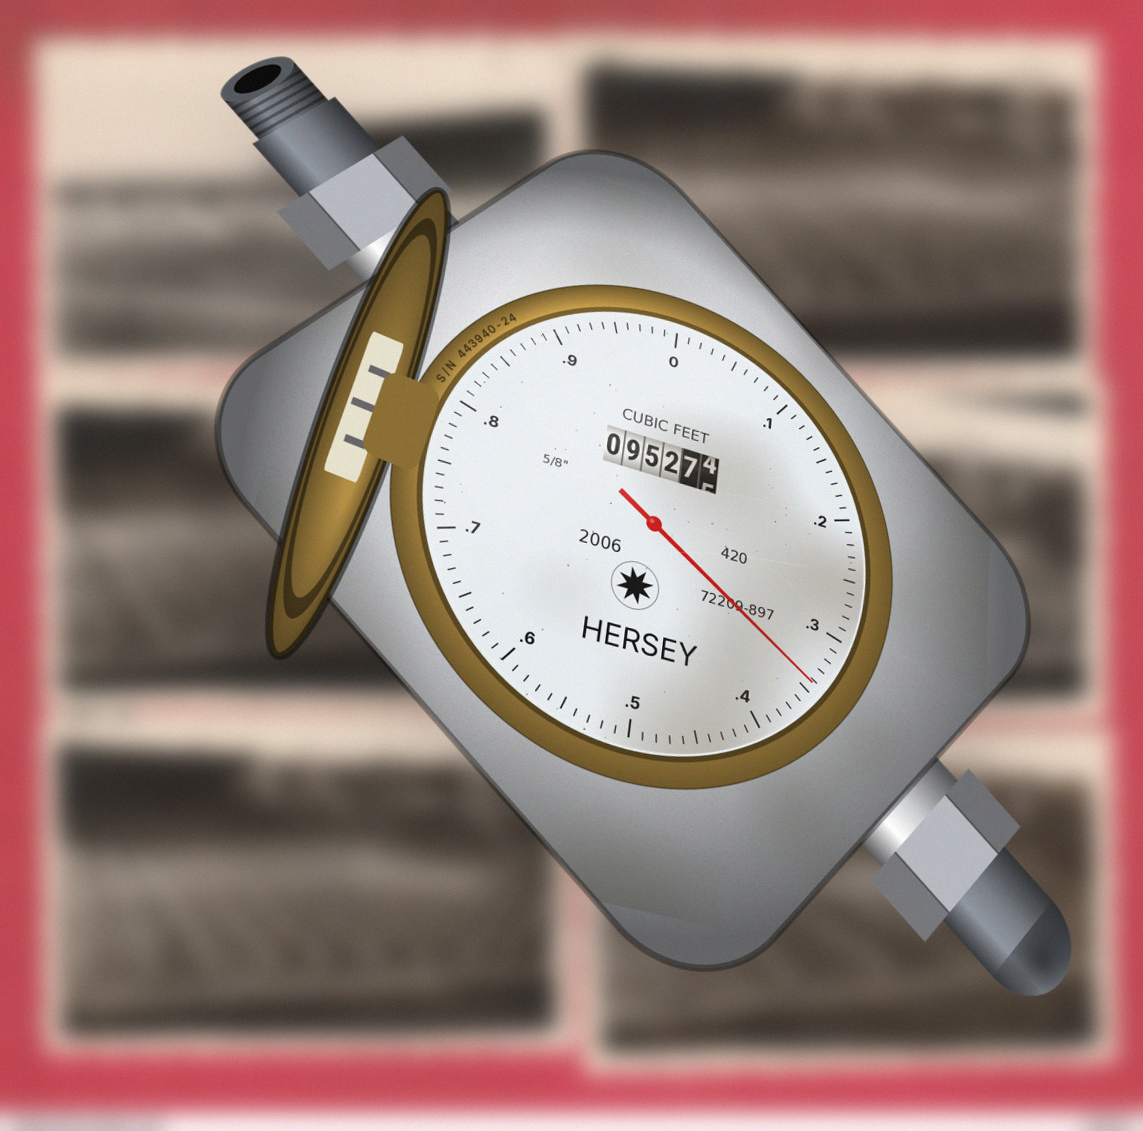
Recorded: 95274.34
